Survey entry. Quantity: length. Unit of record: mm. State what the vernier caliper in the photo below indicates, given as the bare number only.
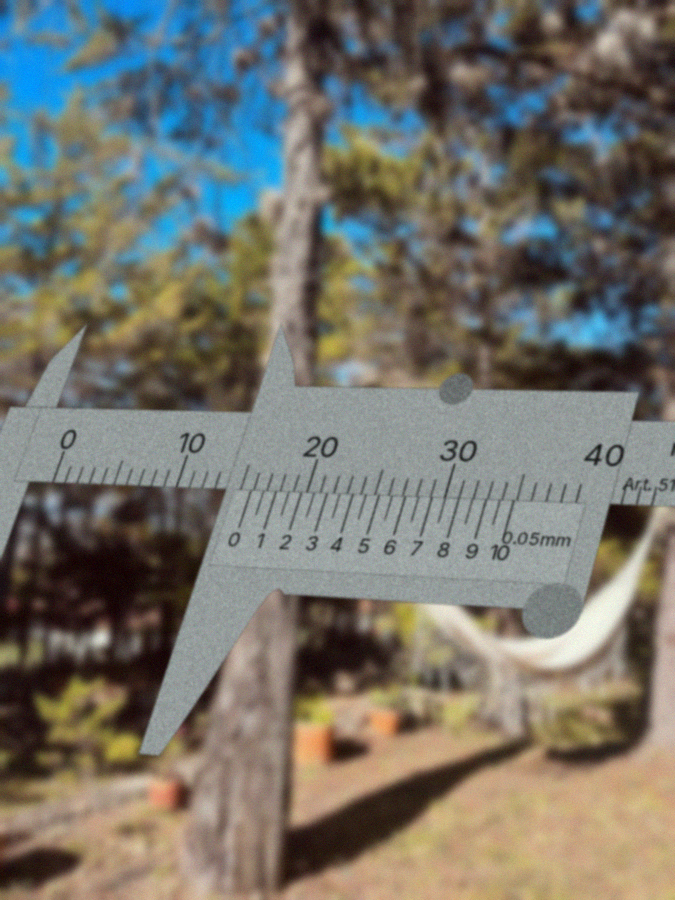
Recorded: 15.8
